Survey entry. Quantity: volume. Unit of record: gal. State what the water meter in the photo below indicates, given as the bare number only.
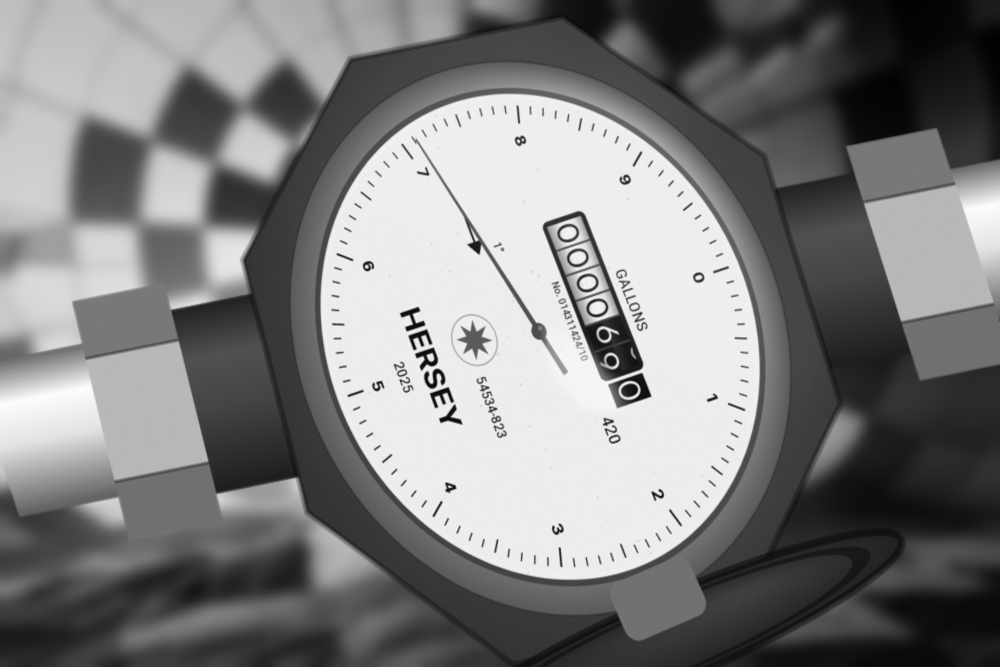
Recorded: 687.1
